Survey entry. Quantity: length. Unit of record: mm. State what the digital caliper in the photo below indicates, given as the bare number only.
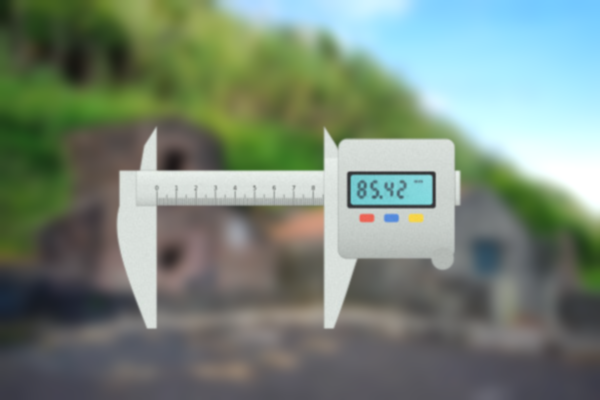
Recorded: 85.42
